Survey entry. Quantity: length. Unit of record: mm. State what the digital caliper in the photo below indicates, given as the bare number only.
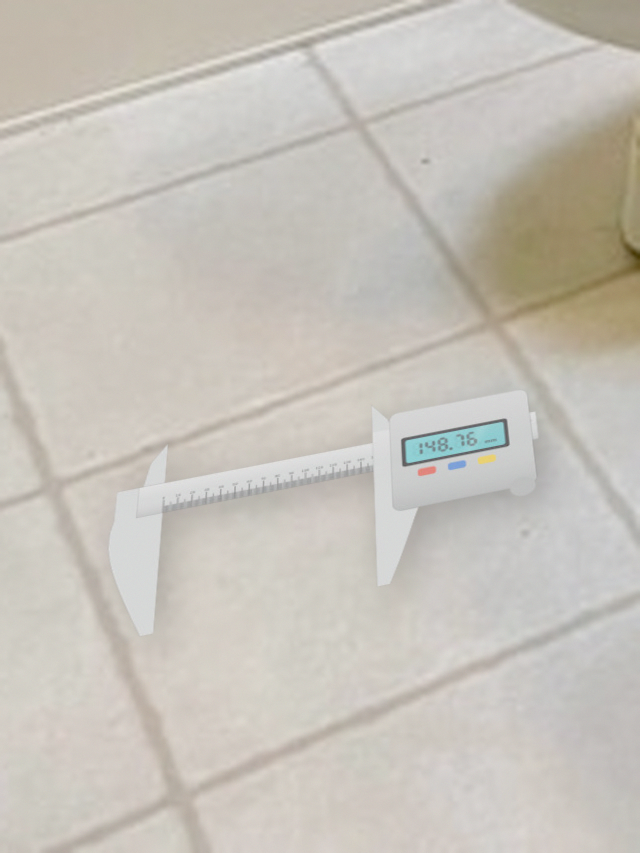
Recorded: 148.76
